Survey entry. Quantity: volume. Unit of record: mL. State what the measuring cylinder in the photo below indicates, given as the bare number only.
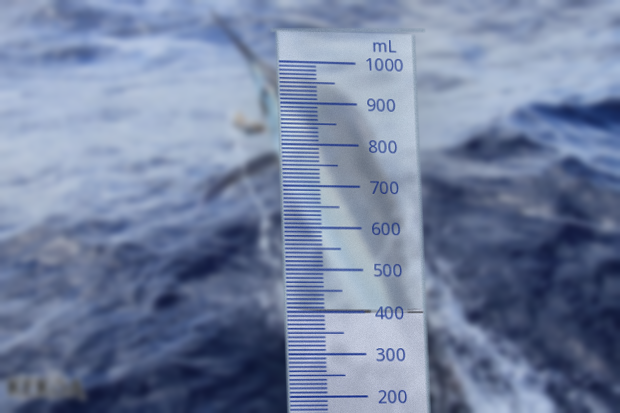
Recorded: 400
